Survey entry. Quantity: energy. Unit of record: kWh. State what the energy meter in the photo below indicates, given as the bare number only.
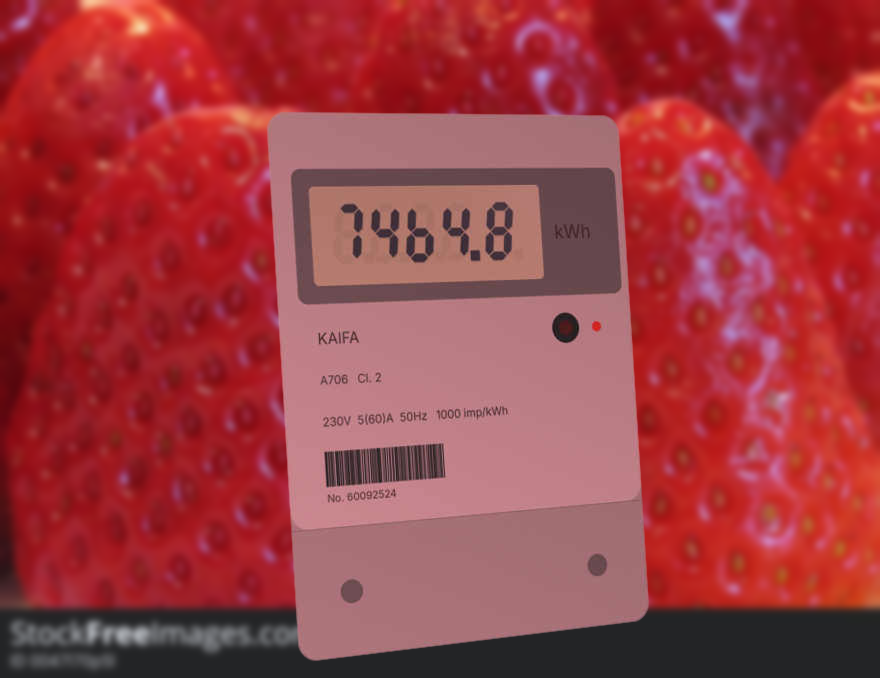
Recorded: 7464.8
